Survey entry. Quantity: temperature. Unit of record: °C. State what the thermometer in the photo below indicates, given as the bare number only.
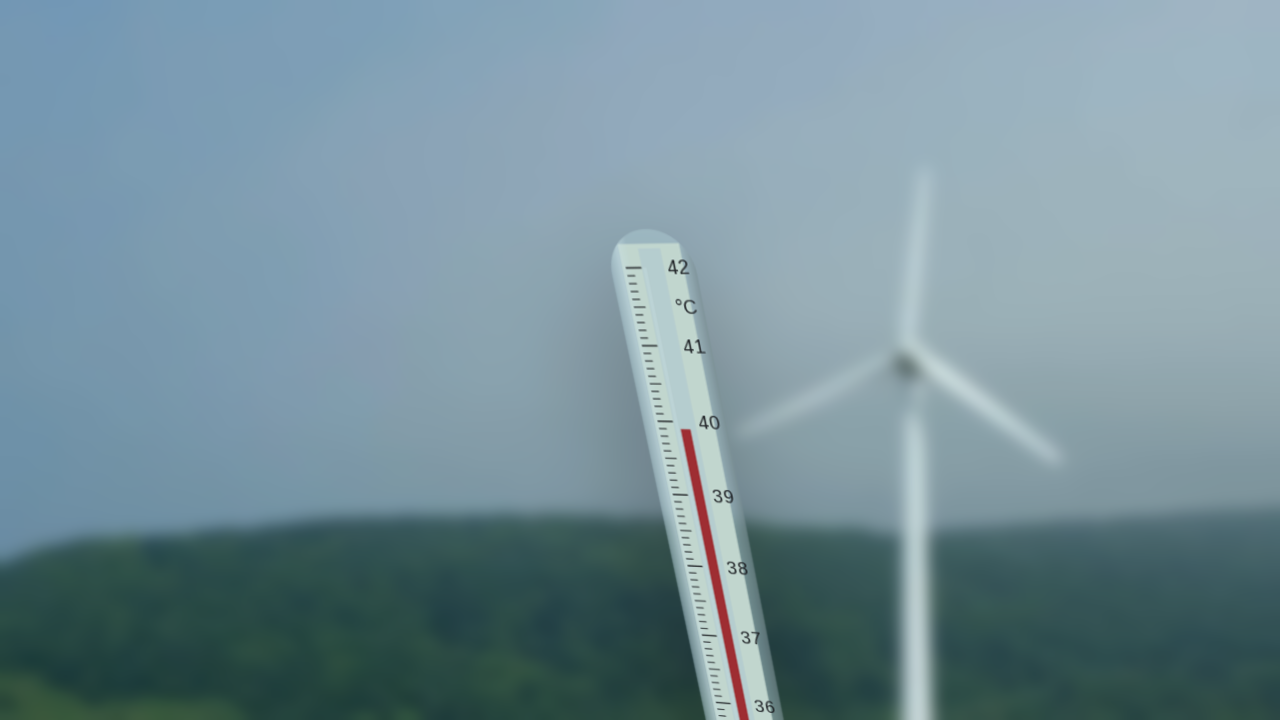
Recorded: 39.9
